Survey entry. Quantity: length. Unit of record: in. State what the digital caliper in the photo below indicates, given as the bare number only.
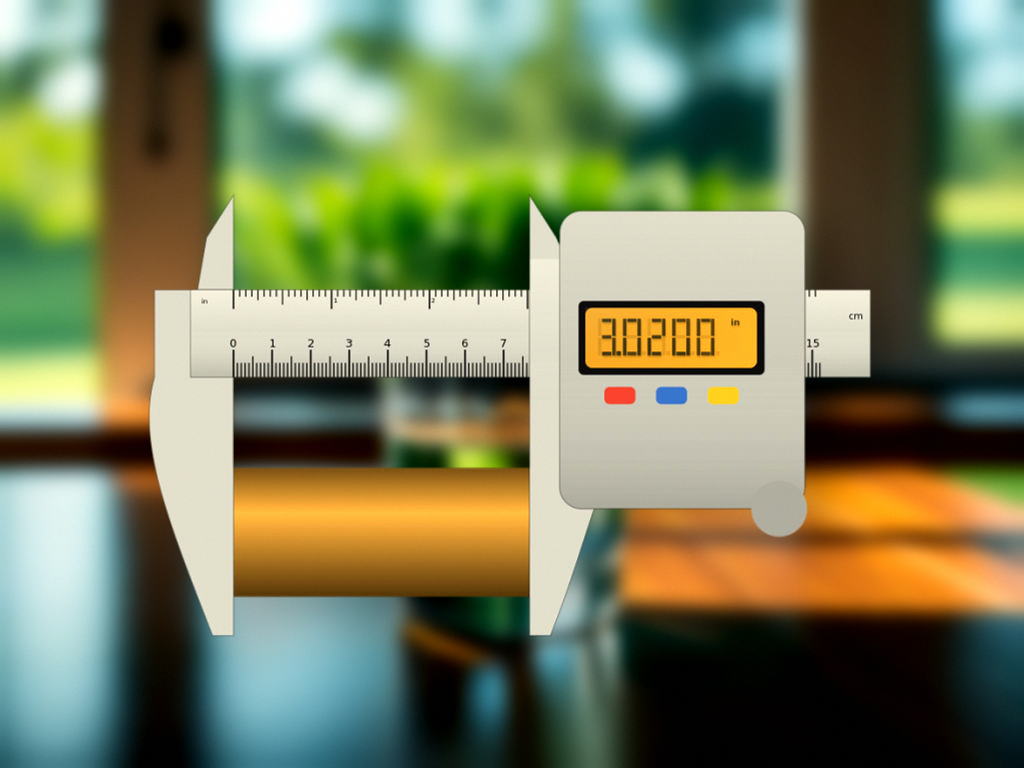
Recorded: 3.0200
